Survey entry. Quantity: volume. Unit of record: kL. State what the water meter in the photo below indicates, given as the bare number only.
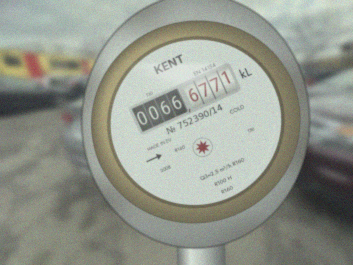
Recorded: 66.6771
